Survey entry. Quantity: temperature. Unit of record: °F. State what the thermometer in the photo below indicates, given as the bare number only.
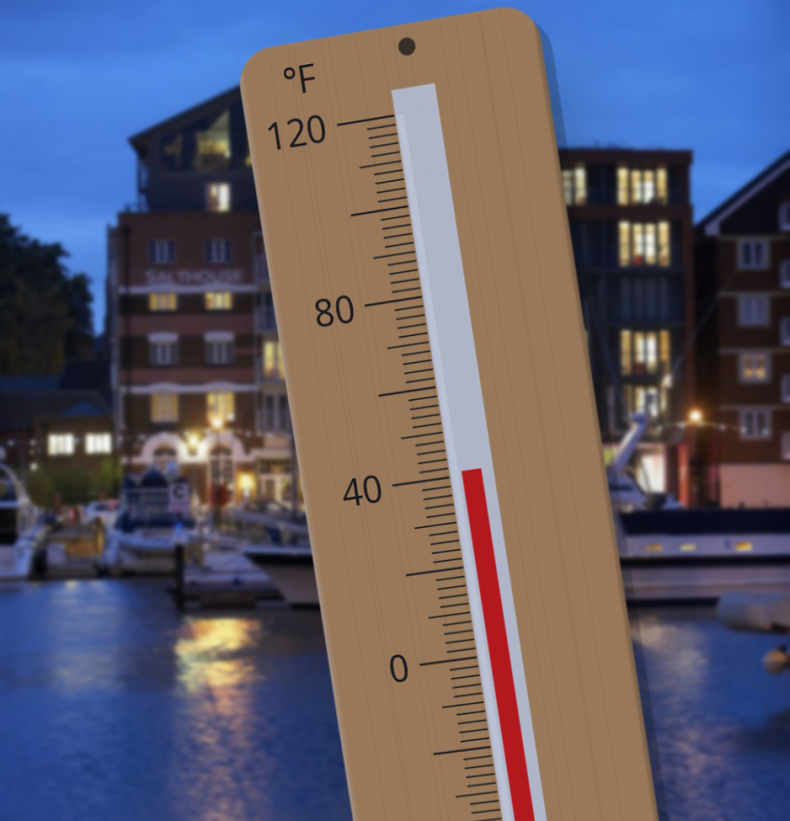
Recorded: 41
